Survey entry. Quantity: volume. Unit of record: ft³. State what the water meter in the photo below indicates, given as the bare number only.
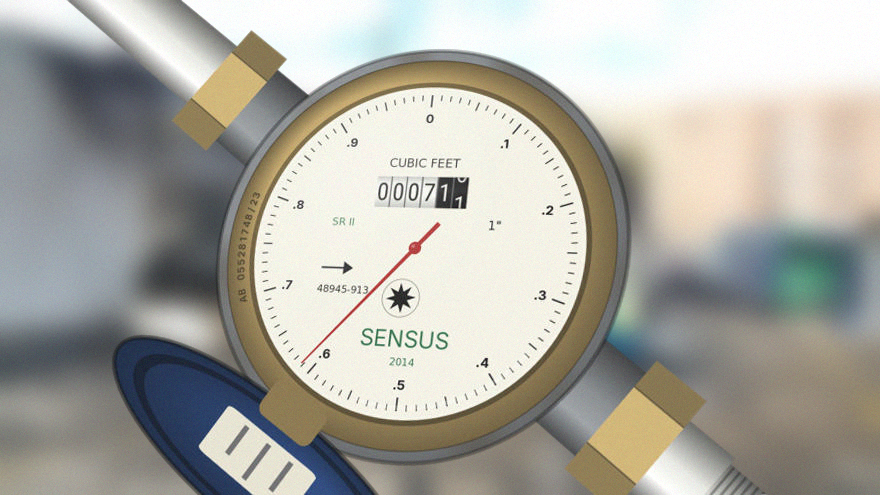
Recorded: 710.61
